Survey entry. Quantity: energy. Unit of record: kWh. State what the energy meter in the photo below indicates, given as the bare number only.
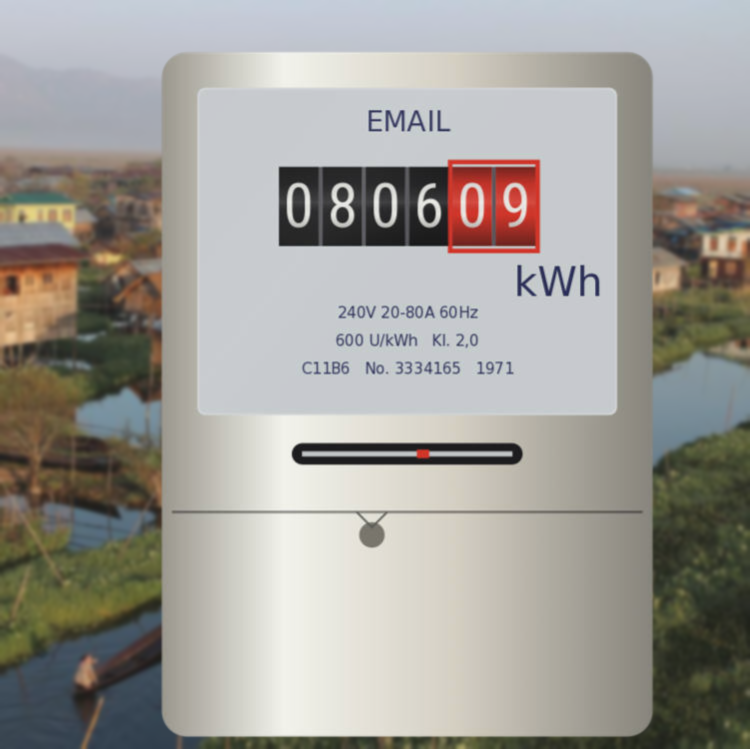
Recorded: 806.09
